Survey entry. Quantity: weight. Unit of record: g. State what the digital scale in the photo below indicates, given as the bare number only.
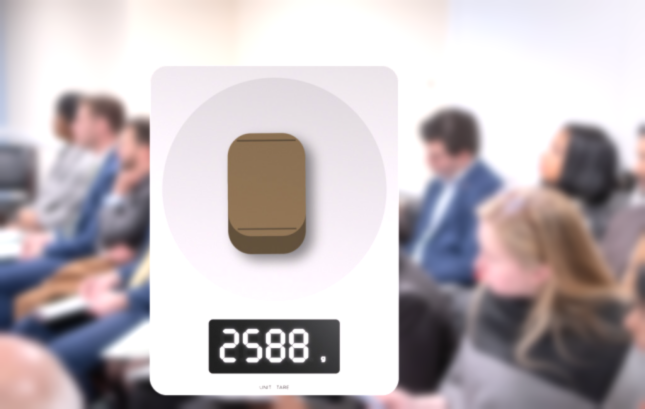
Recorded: 2588
